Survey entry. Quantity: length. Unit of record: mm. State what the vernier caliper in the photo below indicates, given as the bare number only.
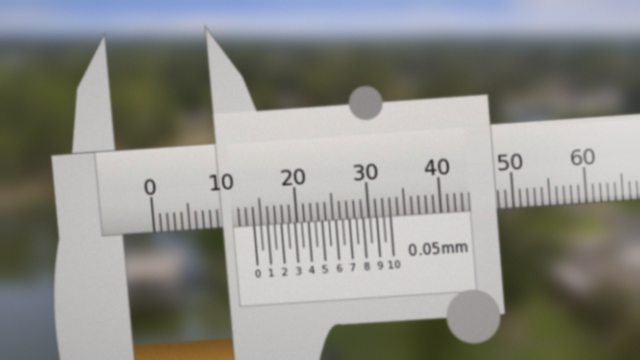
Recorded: 14.0
